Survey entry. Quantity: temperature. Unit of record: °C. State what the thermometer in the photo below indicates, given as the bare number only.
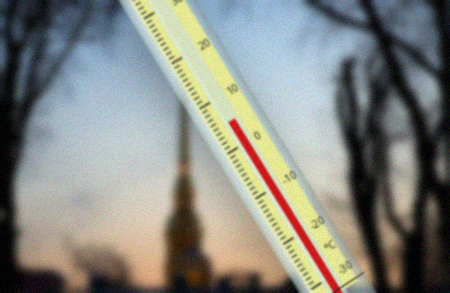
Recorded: 5
